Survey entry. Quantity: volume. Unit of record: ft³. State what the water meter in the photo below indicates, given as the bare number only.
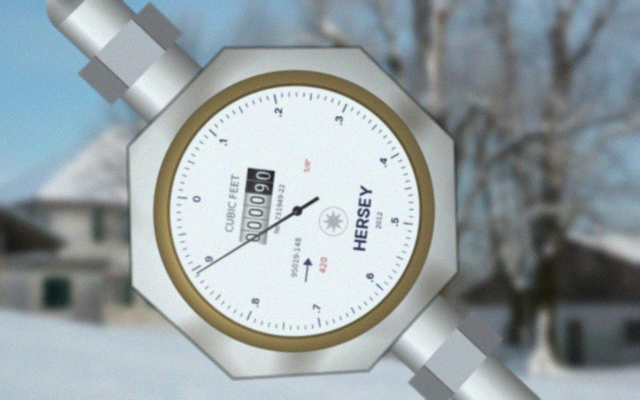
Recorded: 89.89
